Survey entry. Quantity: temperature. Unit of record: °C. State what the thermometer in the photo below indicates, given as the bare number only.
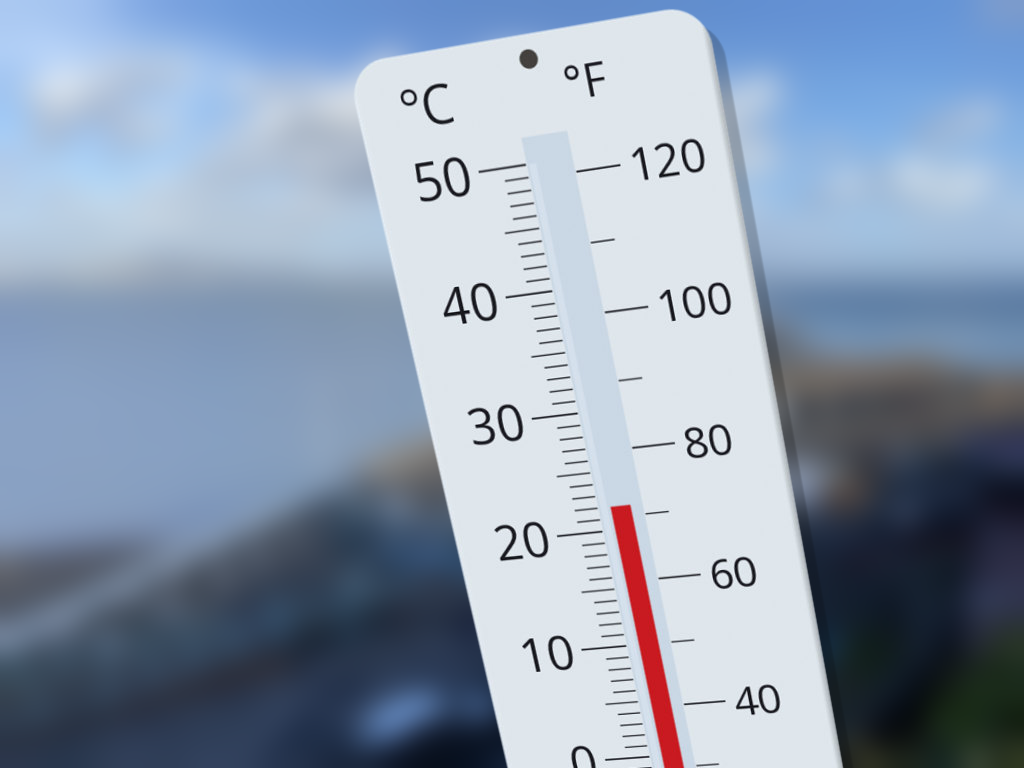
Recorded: 22
